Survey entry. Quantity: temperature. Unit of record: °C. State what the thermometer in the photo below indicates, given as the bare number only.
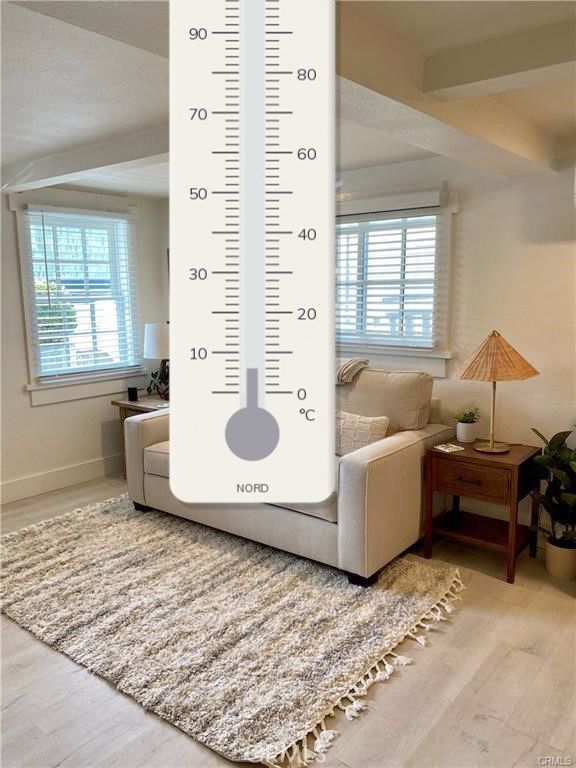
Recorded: 6
